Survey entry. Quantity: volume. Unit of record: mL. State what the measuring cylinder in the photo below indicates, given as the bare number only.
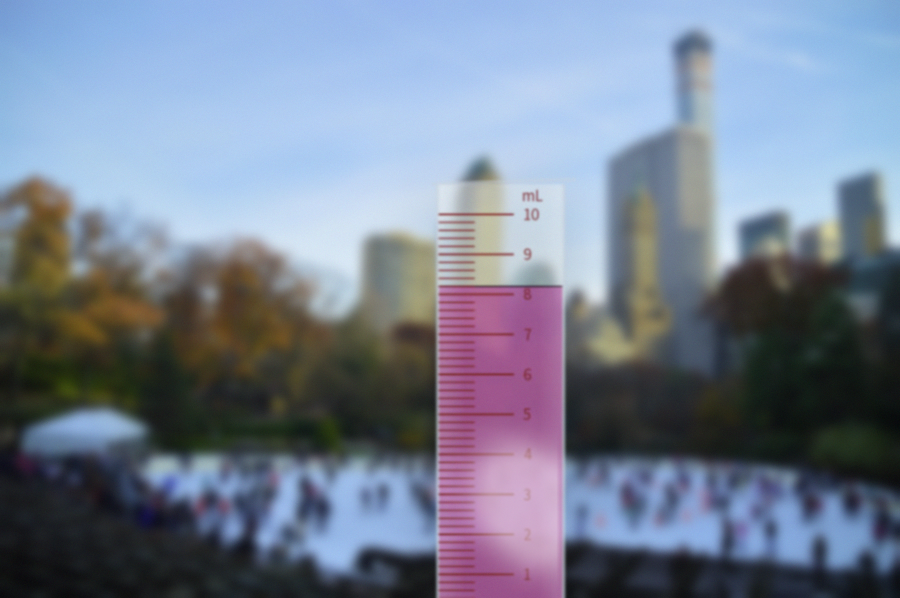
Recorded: 8.2
